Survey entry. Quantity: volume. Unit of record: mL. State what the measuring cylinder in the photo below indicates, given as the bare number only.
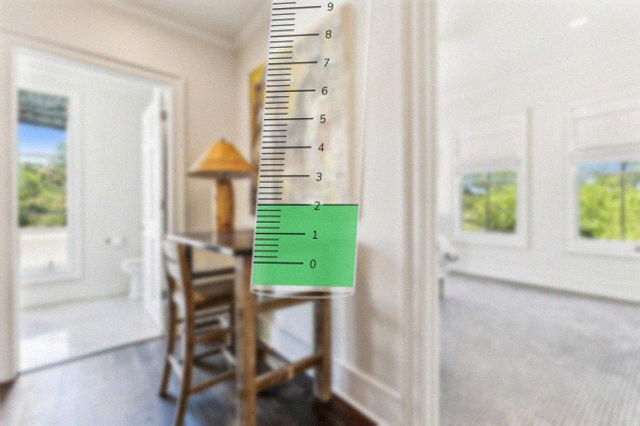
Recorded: 2
